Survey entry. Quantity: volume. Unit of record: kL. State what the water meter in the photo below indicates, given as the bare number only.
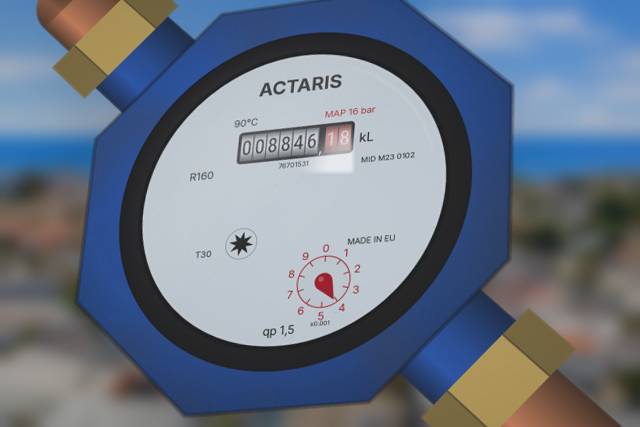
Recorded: 8846.184
